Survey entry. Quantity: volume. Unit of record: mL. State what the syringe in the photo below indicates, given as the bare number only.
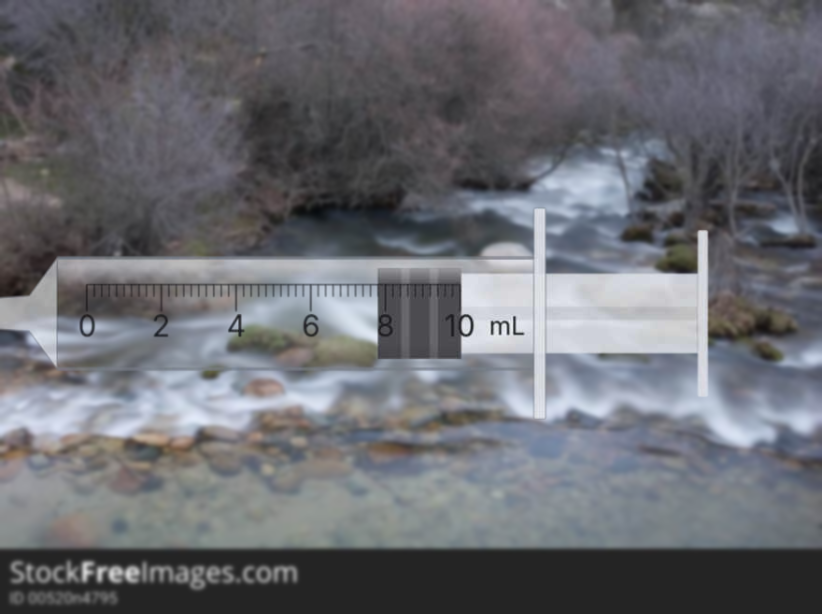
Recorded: 7.8
